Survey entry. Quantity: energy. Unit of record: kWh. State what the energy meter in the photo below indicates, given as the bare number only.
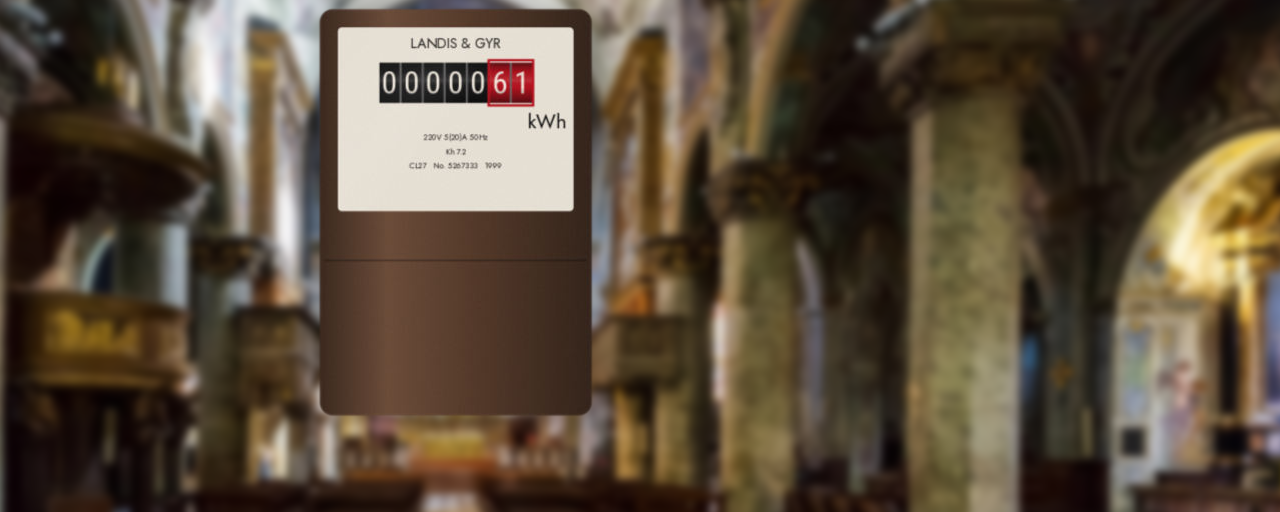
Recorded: 0.61
